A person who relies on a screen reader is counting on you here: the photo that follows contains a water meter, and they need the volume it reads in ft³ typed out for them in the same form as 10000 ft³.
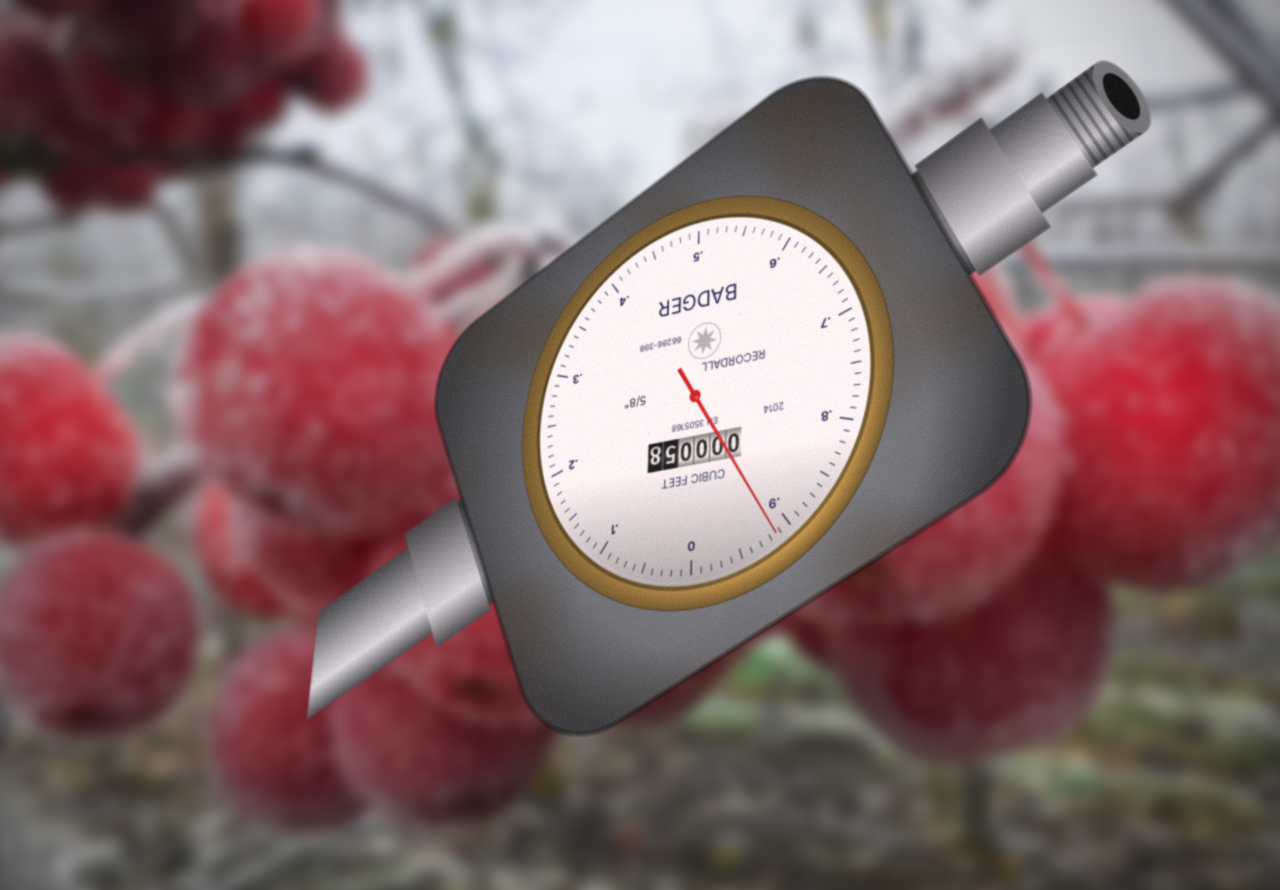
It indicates 57.91 ft³
